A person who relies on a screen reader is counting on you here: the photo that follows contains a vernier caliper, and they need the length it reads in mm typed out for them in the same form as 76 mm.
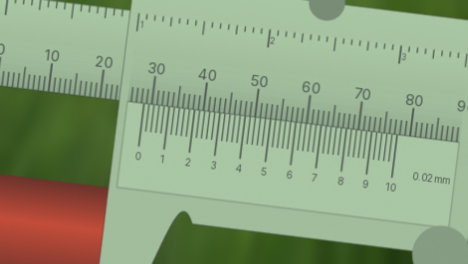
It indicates 28.5 mm
